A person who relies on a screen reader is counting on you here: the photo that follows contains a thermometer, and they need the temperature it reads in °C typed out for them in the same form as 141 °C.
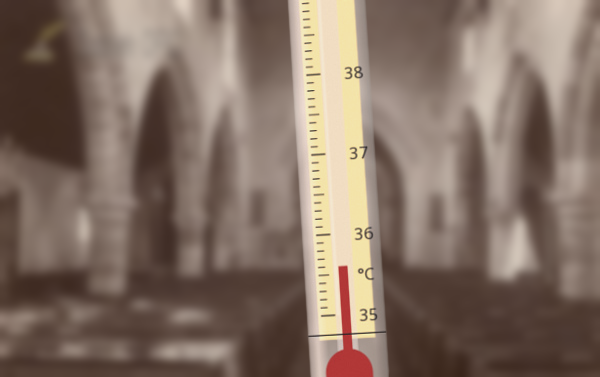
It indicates 35.6 °C
